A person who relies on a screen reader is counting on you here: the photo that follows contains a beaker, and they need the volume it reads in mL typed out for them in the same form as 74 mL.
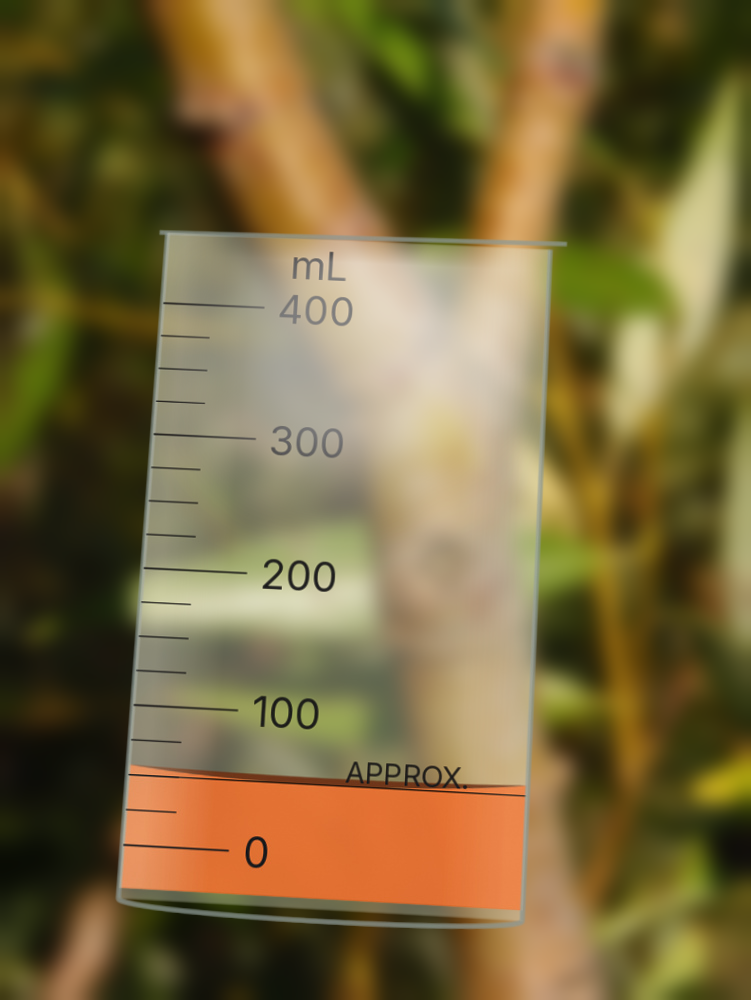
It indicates 50 mL
